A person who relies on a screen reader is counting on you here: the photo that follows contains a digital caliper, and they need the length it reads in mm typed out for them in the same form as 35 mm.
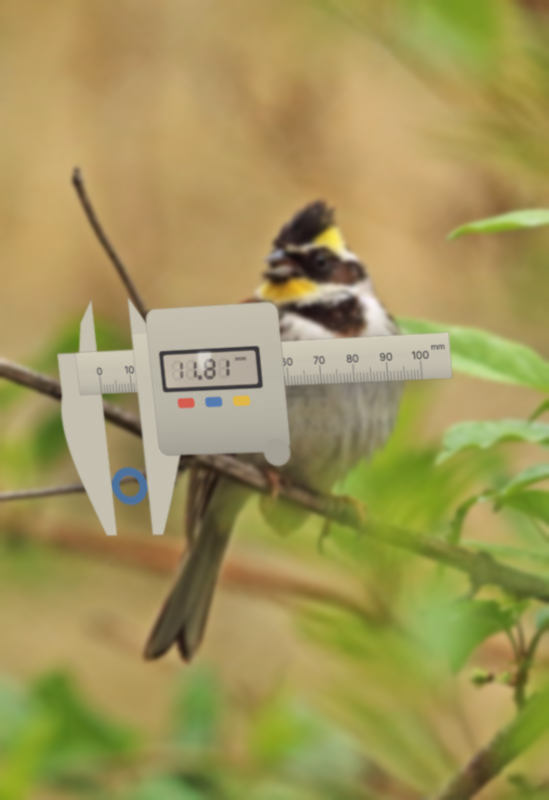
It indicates 11.81 mm
